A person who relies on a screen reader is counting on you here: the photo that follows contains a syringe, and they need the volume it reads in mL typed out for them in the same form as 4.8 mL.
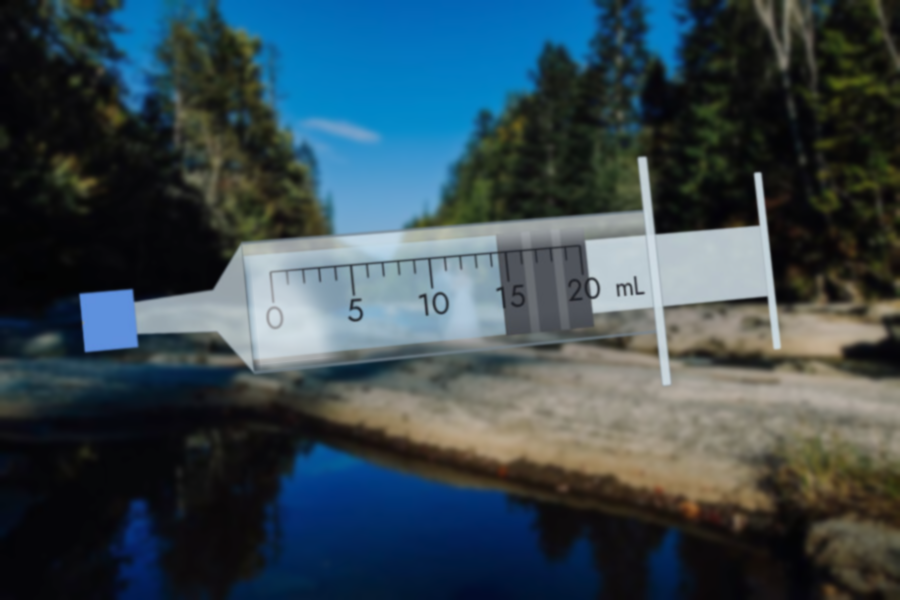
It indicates 14.5 mL
